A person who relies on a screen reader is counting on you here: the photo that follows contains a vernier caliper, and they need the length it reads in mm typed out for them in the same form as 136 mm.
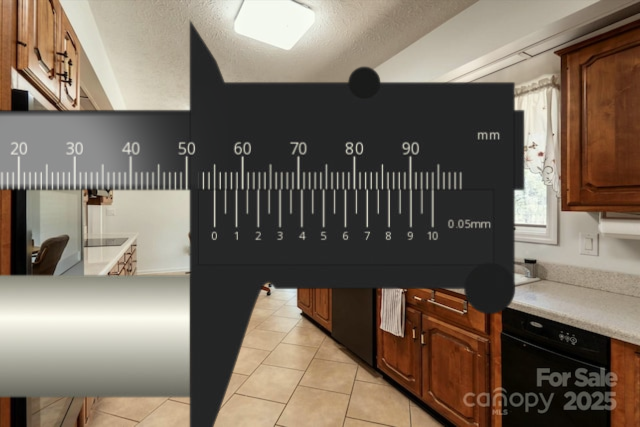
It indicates 55.0 mm
